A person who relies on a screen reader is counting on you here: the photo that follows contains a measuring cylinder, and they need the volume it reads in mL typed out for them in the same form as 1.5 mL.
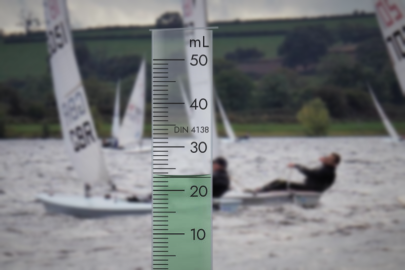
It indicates 23 mL
